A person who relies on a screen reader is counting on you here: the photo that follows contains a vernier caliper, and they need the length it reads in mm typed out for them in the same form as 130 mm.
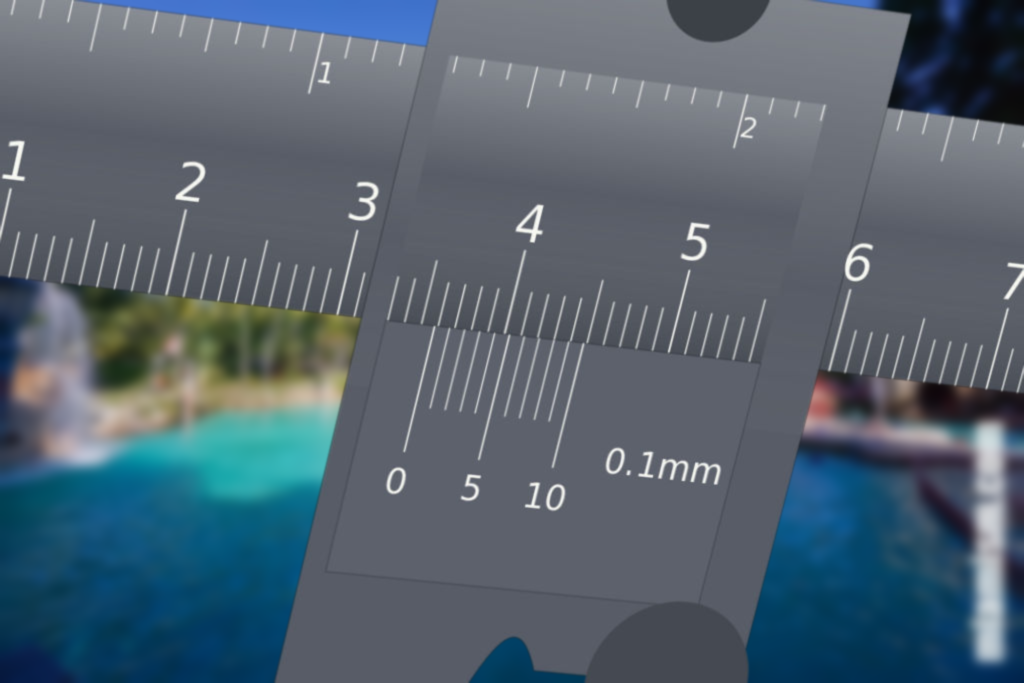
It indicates 35.8 mm
